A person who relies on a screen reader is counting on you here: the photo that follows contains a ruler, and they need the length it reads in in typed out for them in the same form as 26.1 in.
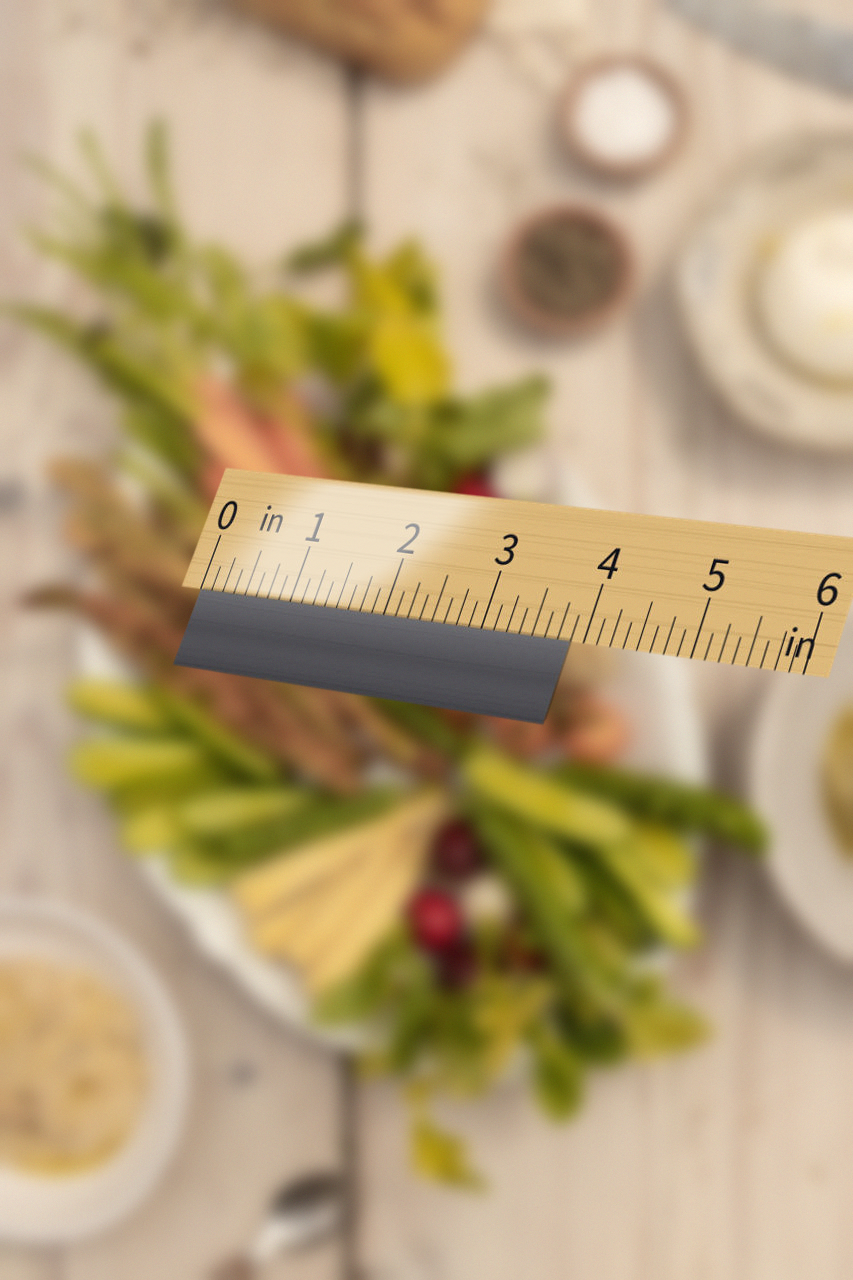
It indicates 3.875 in
